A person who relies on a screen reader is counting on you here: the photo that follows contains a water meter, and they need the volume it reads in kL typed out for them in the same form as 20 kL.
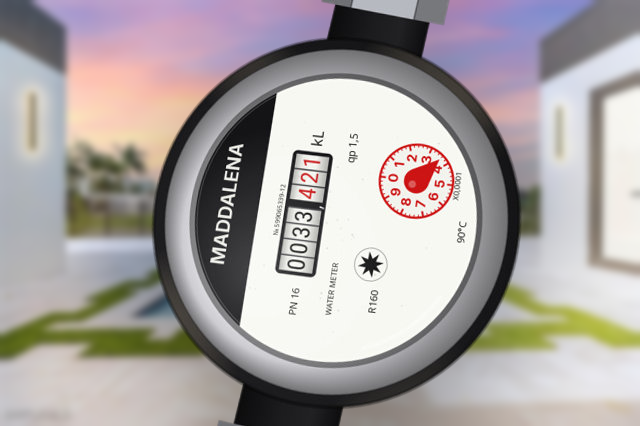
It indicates 33.4213 kL
